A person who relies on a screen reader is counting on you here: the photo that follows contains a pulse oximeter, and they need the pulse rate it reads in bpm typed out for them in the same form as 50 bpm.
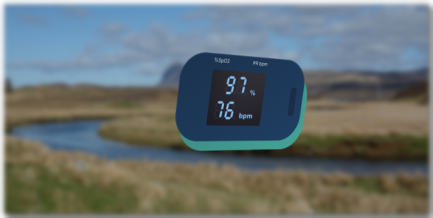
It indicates 76 bpm
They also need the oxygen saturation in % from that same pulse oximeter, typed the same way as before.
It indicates 97 %
